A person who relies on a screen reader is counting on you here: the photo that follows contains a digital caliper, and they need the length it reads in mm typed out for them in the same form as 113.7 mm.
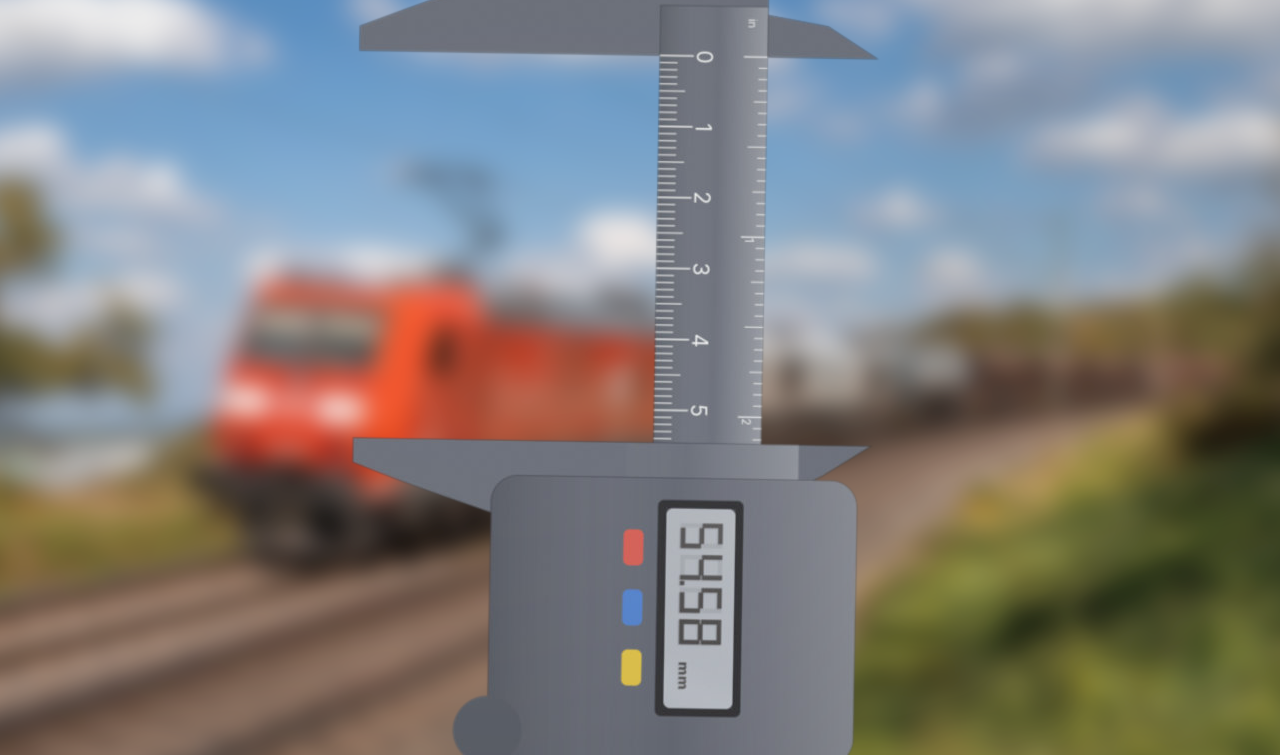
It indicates 54.58 mm
